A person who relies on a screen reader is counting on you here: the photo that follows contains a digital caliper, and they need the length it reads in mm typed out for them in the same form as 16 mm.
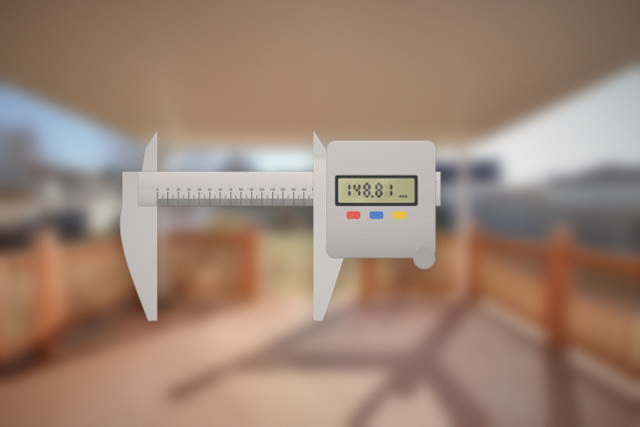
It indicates 148.81 mm
